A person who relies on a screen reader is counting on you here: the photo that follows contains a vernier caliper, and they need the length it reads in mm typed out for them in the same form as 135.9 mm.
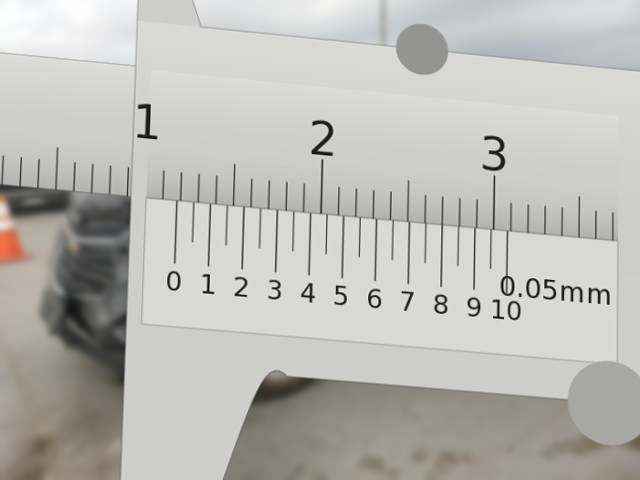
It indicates 11.8 mm
